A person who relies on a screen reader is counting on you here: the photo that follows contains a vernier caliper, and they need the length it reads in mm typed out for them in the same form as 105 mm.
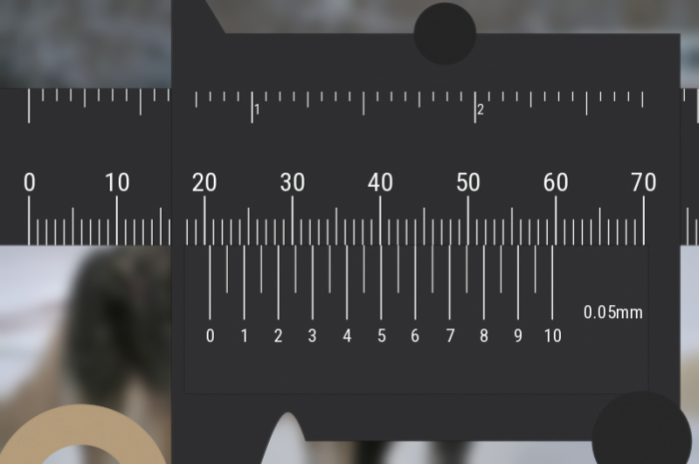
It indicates 20.6 mm
